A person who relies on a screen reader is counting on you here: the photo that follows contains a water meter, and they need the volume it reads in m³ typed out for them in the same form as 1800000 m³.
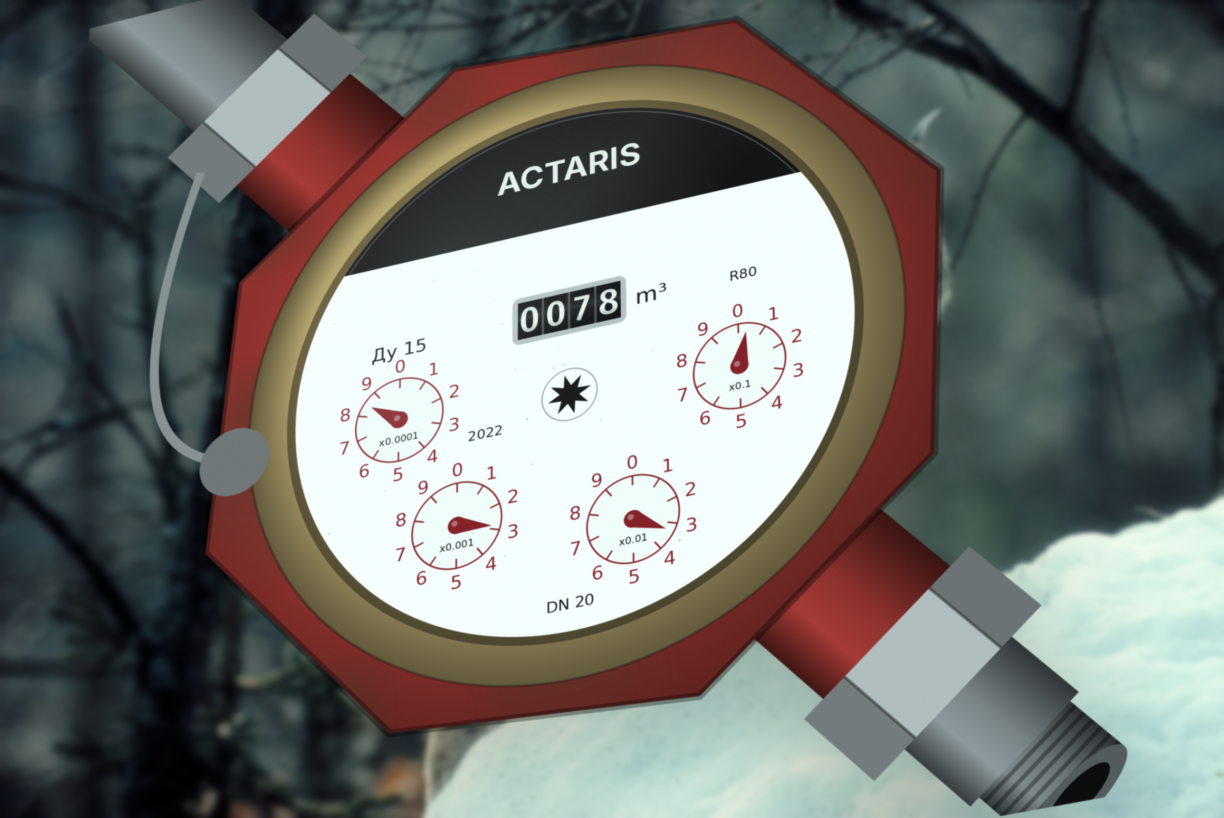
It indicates 78.0328 m³
